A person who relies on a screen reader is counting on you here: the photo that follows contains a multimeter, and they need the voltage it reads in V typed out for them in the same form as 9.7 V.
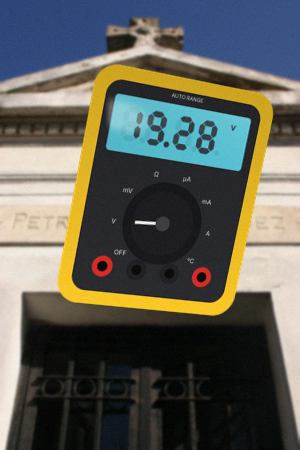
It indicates 19.28 V
